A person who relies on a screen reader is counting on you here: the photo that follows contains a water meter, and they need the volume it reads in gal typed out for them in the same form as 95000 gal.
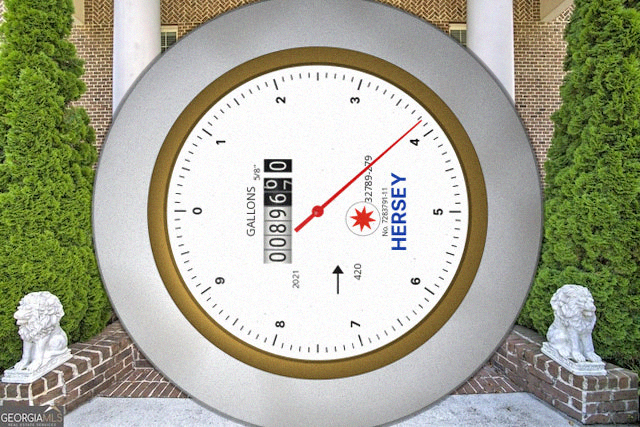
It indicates 89663.8 gal
